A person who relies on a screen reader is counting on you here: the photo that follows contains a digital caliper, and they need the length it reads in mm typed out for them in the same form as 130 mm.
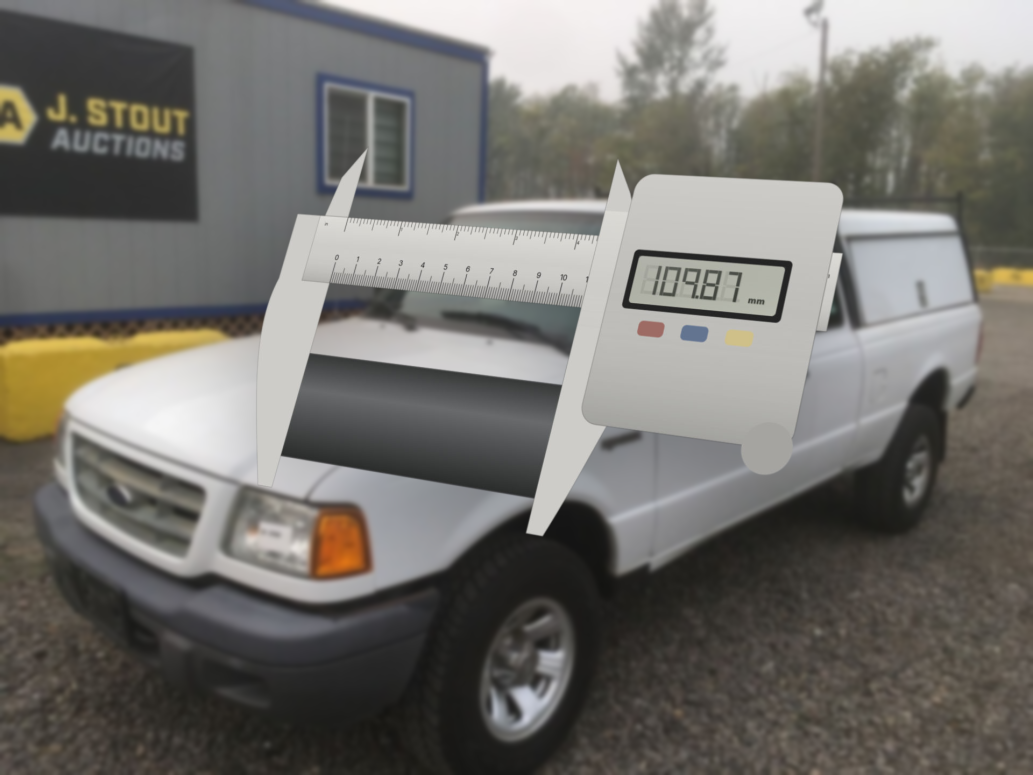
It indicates 109.87 mm
